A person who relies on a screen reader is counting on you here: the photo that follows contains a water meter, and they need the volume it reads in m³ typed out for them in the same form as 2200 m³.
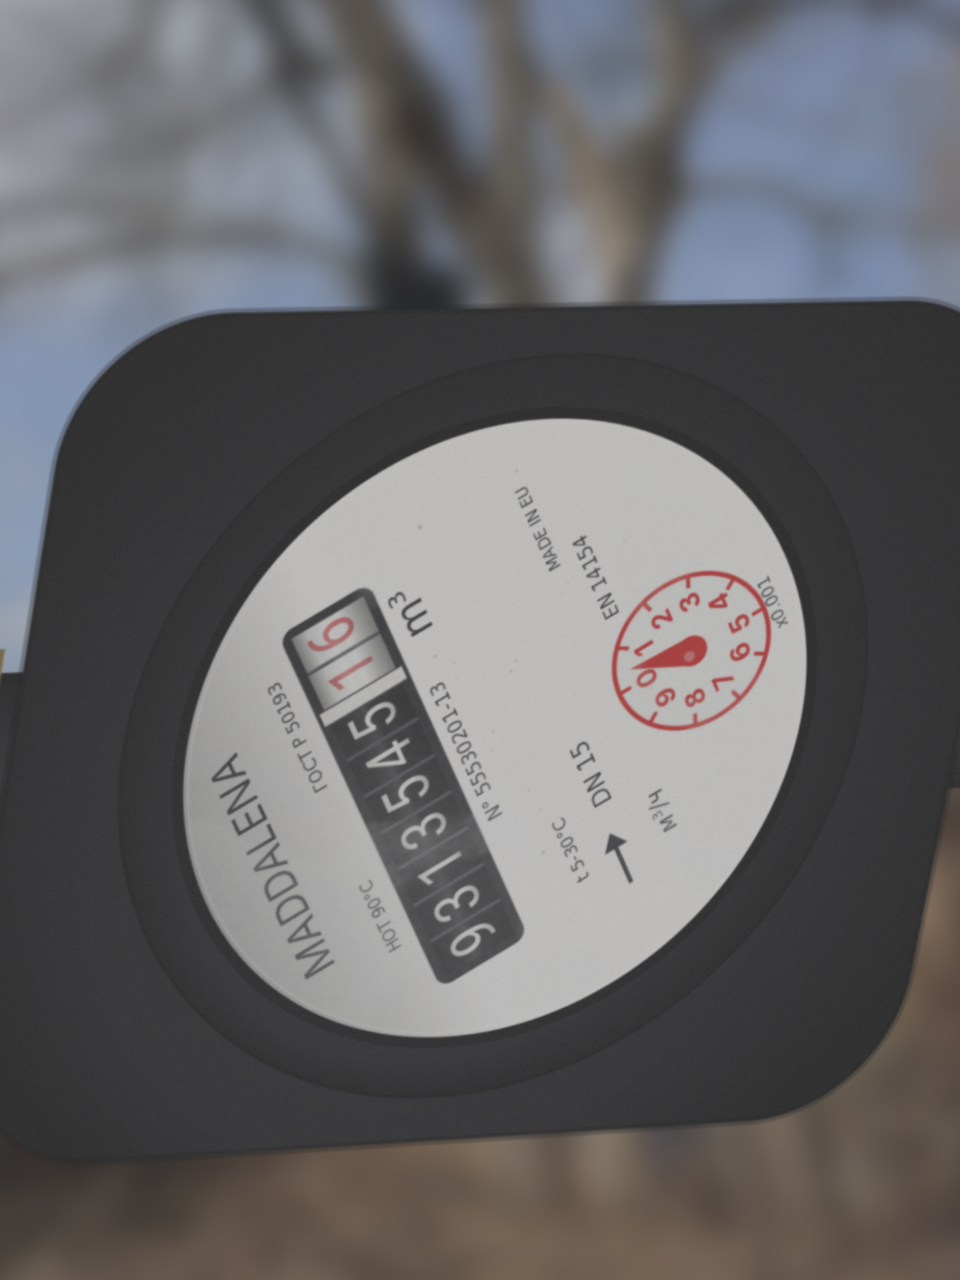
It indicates 9313545.160 m³
